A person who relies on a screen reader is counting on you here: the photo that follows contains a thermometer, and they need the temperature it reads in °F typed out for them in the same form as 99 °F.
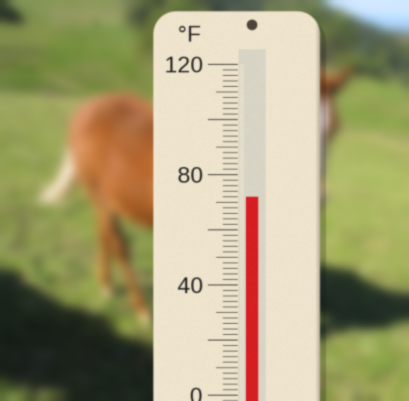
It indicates 72 °F
